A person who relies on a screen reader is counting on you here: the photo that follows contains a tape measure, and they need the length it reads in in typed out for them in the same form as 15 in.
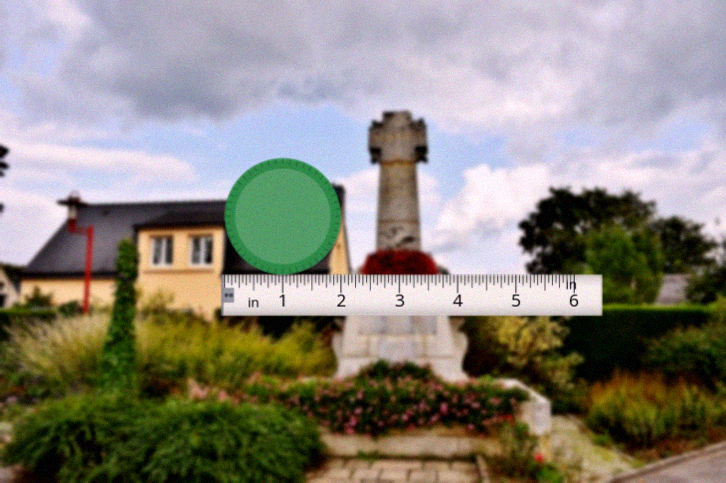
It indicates 2 in
